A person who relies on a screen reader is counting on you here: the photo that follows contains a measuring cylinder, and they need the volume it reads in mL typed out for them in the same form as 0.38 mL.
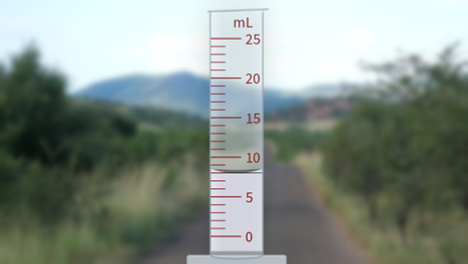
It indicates 8 mL
